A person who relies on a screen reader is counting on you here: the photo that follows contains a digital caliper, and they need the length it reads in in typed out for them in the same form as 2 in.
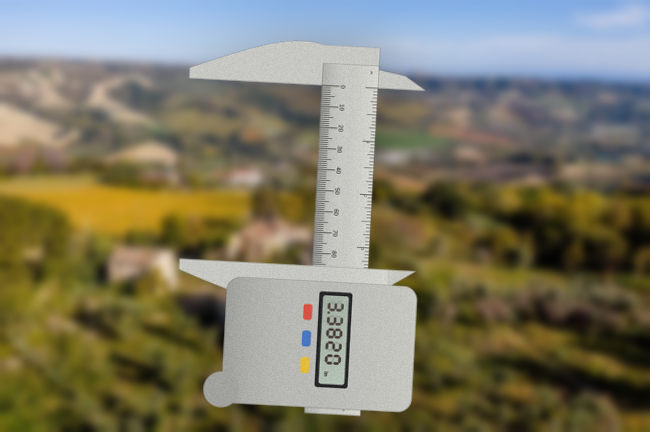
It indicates 3.3820 in
